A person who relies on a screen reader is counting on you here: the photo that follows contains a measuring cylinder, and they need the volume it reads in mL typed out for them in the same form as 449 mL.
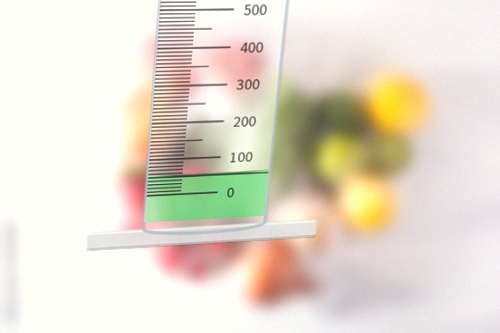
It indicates 50 mL
